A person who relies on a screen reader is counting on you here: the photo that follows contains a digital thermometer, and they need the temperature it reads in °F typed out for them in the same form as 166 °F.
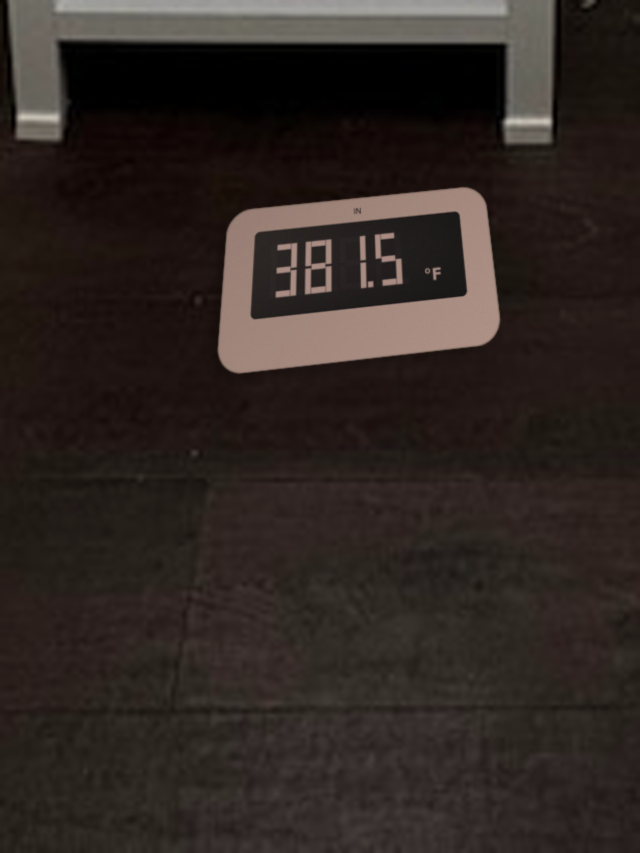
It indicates 381.5 °F
